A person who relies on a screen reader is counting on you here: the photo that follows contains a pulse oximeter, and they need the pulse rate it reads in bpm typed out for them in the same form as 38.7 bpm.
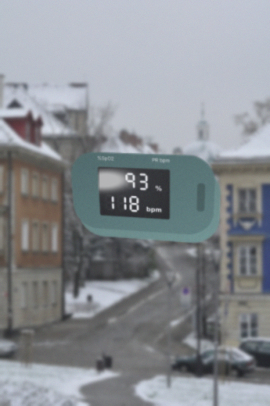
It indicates 118 bpm
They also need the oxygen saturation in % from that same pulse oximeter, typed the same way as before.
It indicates 93 %
